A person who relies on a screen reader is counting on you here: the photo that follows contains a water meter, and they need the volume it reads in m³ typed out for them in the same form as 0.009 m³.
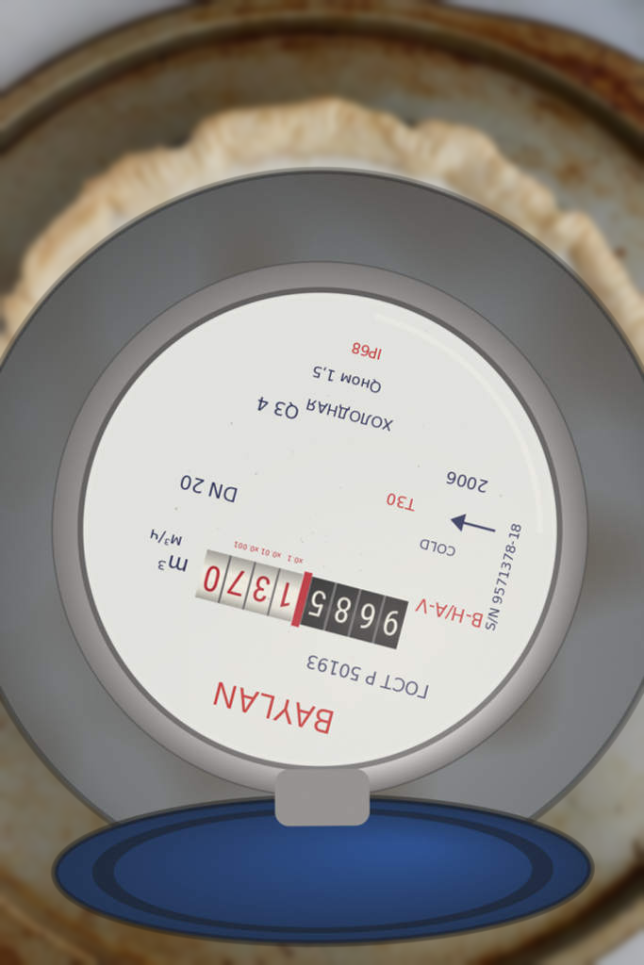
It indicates 9685.1370 m³
